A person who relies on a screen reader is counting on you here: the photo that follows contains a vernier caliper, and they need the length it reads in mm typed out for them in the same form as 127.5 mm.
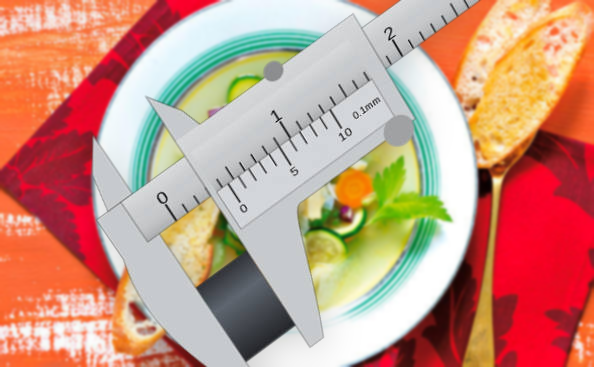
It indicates 4.5 mm
